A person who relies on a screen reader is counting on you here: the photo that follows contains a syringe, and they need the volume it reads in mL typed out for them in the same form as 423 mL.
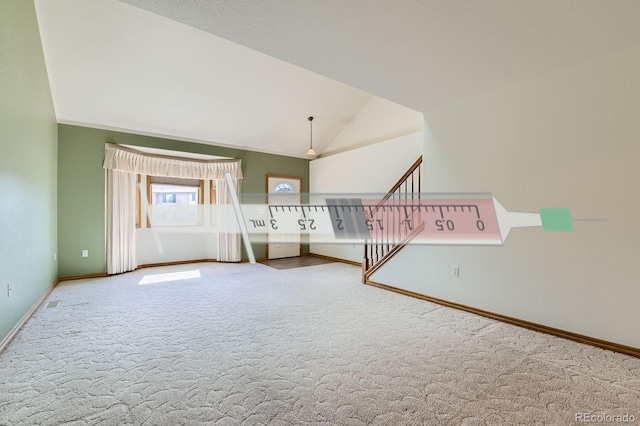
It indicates 1.6 mL
